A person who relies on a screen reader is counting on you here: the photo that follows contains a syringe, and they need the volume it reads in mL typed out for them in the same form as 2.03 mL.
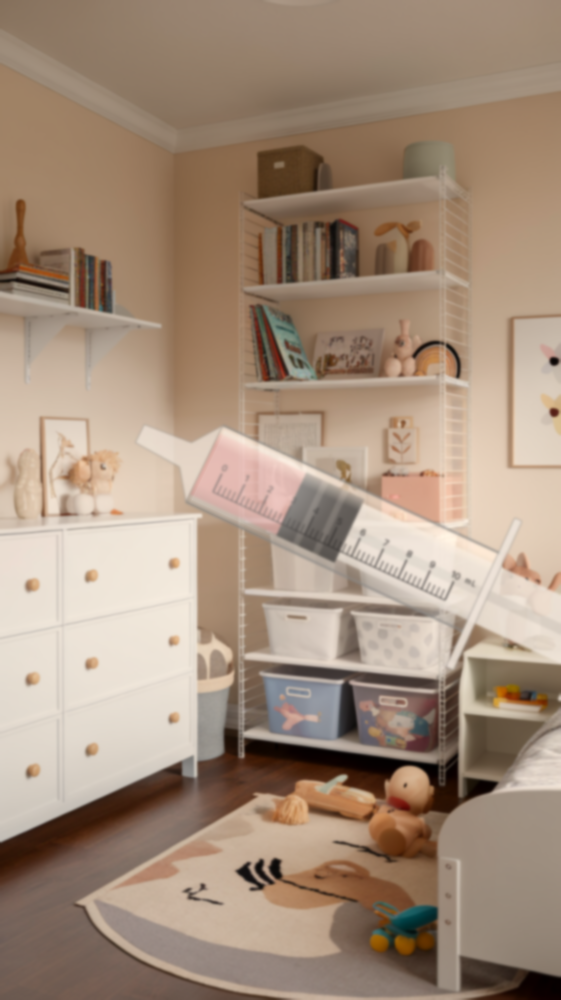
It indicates 3 mL
